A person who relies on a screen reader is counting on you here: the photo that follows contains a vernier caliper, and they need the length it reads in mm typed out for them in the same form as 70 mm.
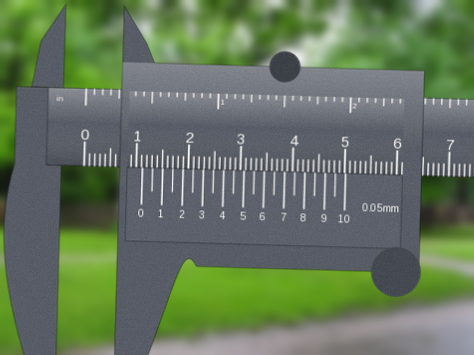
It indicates 11.2 mm
